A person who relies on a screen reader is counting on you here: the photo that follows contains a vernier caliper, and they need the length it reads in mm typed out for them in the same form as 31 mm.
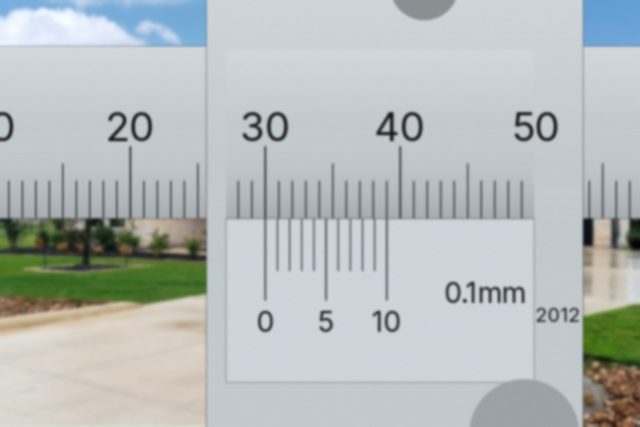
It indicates 30.0 mm
